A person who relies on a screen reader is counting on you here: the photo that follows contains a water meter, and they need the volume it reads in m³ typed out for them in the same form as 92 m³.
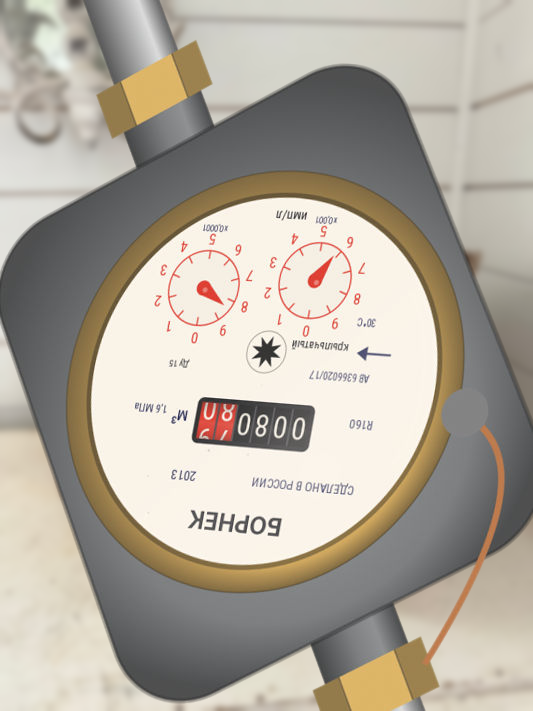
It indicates 80.7958 m³
